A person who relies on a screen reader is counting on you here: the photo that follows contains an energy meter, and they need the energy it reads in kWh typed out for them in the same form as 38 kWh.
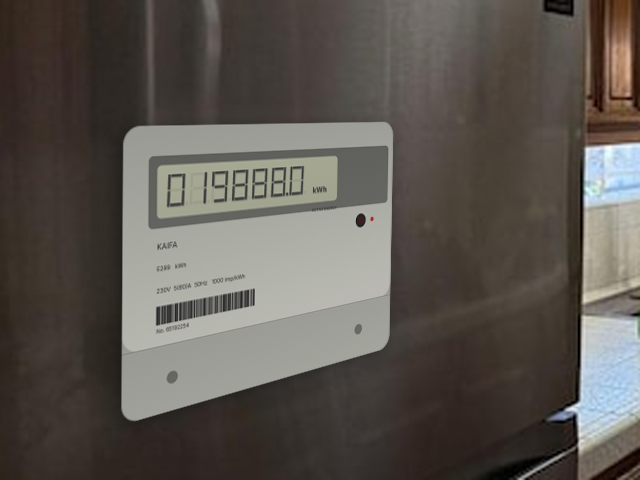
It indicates 19888.0 kWh
